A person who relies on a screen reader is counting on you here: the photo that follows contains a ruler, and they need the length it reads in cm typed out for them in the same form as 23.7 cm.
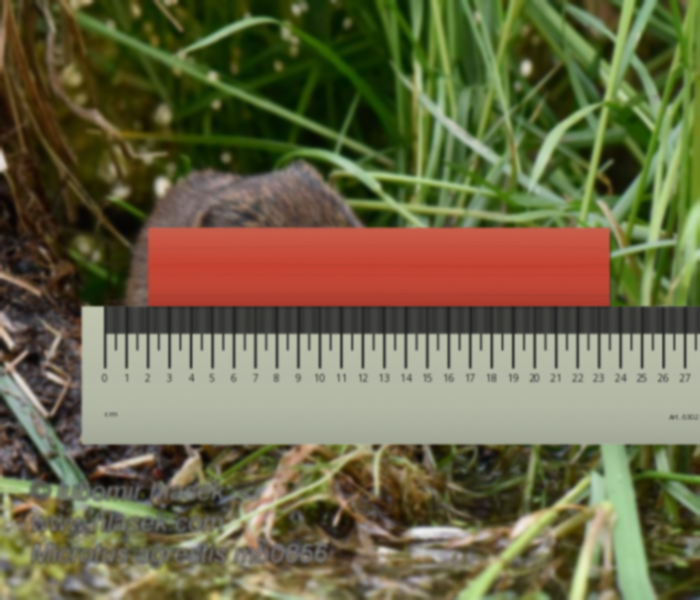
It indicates 21.5 cm
